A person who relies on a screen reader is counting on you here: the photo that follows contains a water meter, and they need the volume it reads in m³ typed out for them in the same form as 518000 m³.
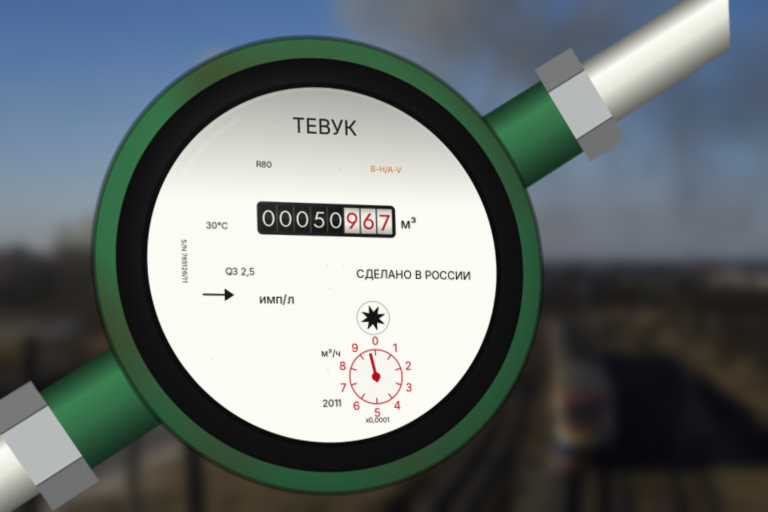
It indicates 50.9669 m³
